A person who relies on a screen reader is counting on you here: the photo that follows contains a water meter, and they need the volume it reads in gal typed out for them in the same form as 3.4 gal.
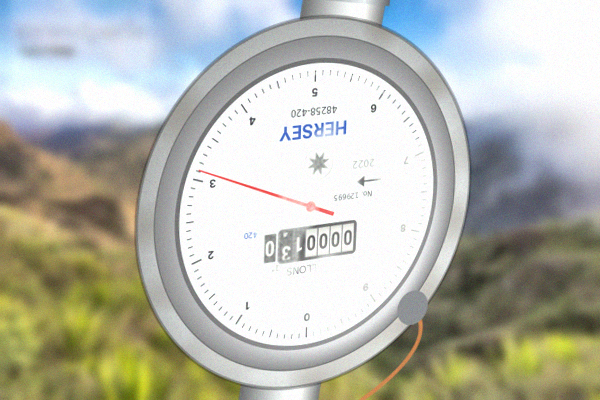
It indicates 133.1 gal
